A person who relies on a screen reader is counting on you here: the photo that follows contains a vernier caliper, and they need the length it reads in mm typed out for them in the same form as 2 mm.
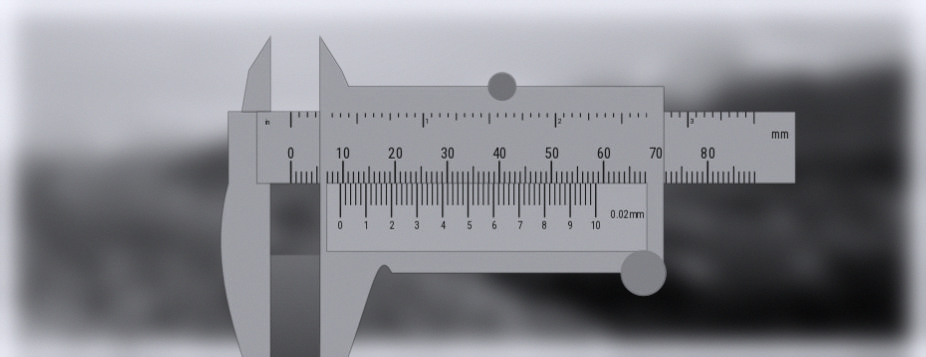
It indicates 9.5 mm
